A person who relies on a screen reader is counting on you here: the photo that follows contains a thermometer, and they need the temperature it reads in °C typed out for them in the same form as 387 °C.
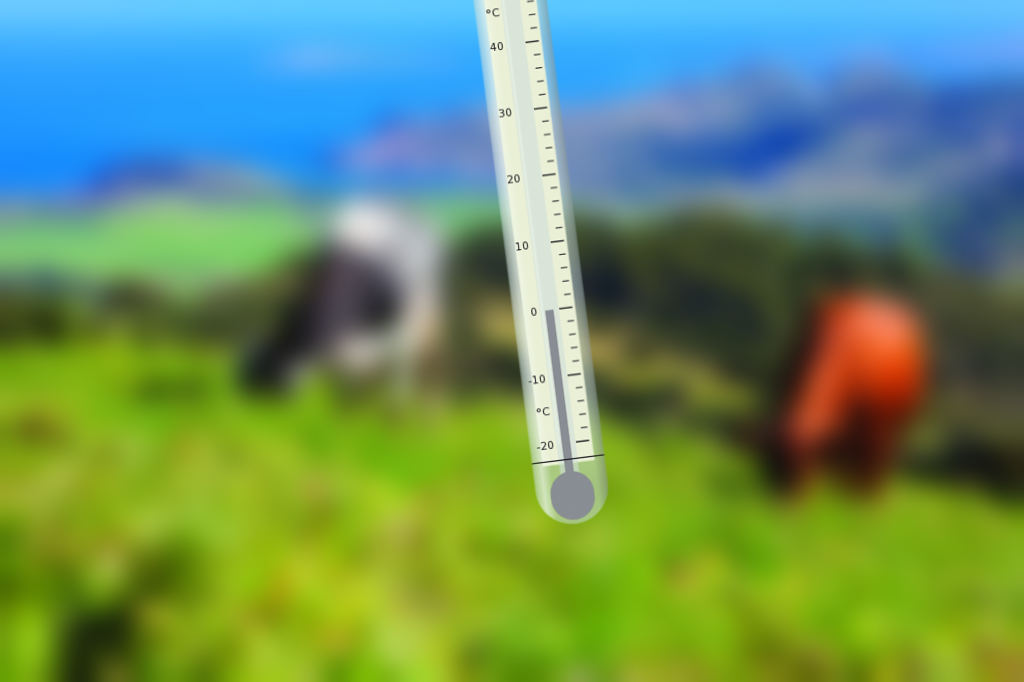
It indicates 0 °C
